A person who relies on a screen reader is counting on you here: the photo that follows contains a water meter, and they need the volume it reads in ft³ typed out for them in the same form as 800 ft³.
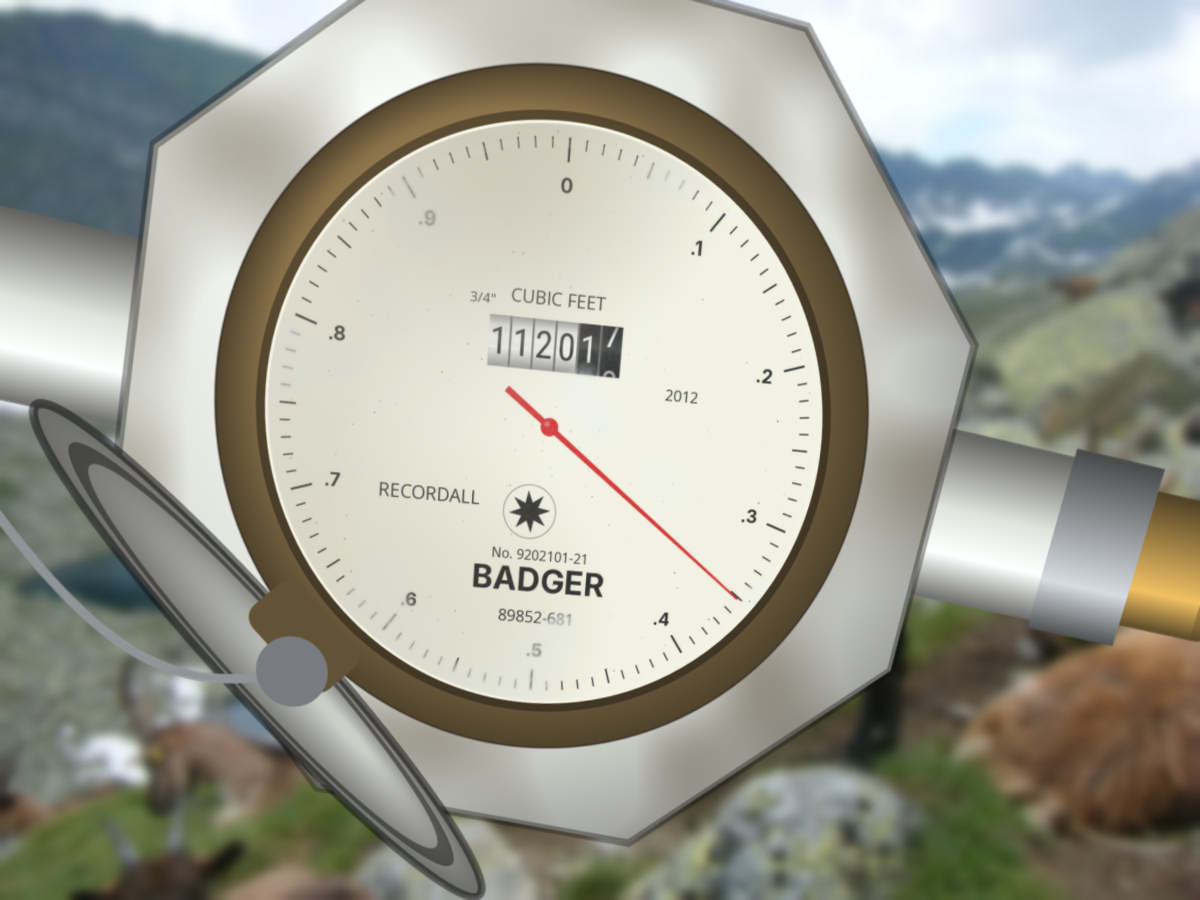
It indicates 112017.35 ft³
